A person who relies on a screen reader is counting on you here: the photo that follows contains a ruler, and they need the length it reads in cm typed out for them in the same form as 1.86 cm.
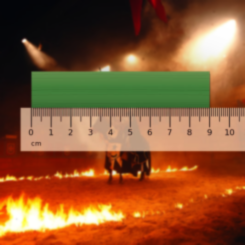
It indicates 9 cm
